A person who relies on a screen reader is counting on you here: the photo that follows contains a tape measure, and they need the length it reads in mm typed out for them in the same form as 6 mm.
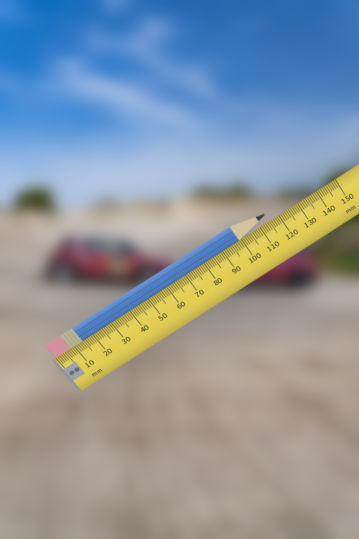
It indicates 115 mm
